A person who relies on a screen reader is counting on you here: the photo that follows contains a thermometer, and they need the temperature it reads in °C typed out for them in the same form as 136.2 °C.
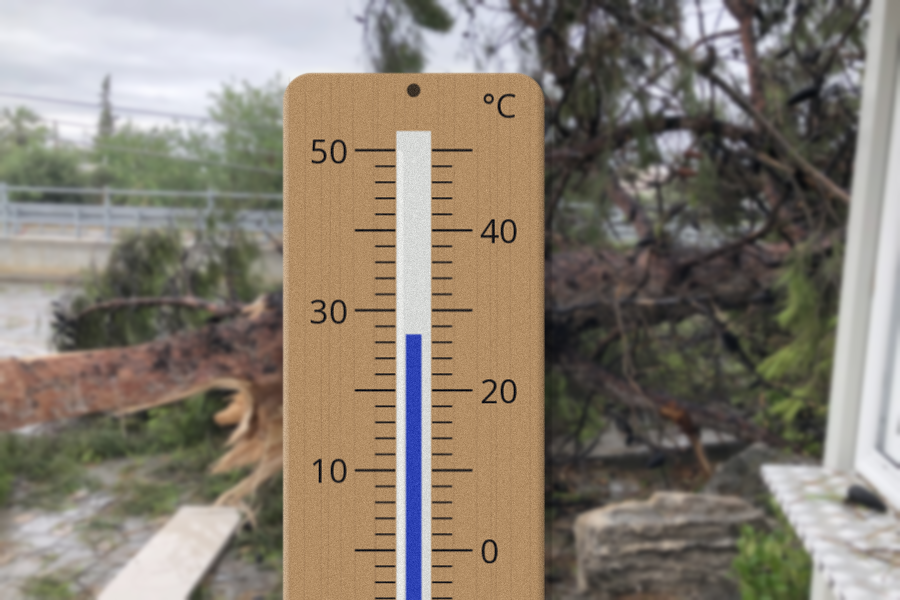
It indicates 27 °C
